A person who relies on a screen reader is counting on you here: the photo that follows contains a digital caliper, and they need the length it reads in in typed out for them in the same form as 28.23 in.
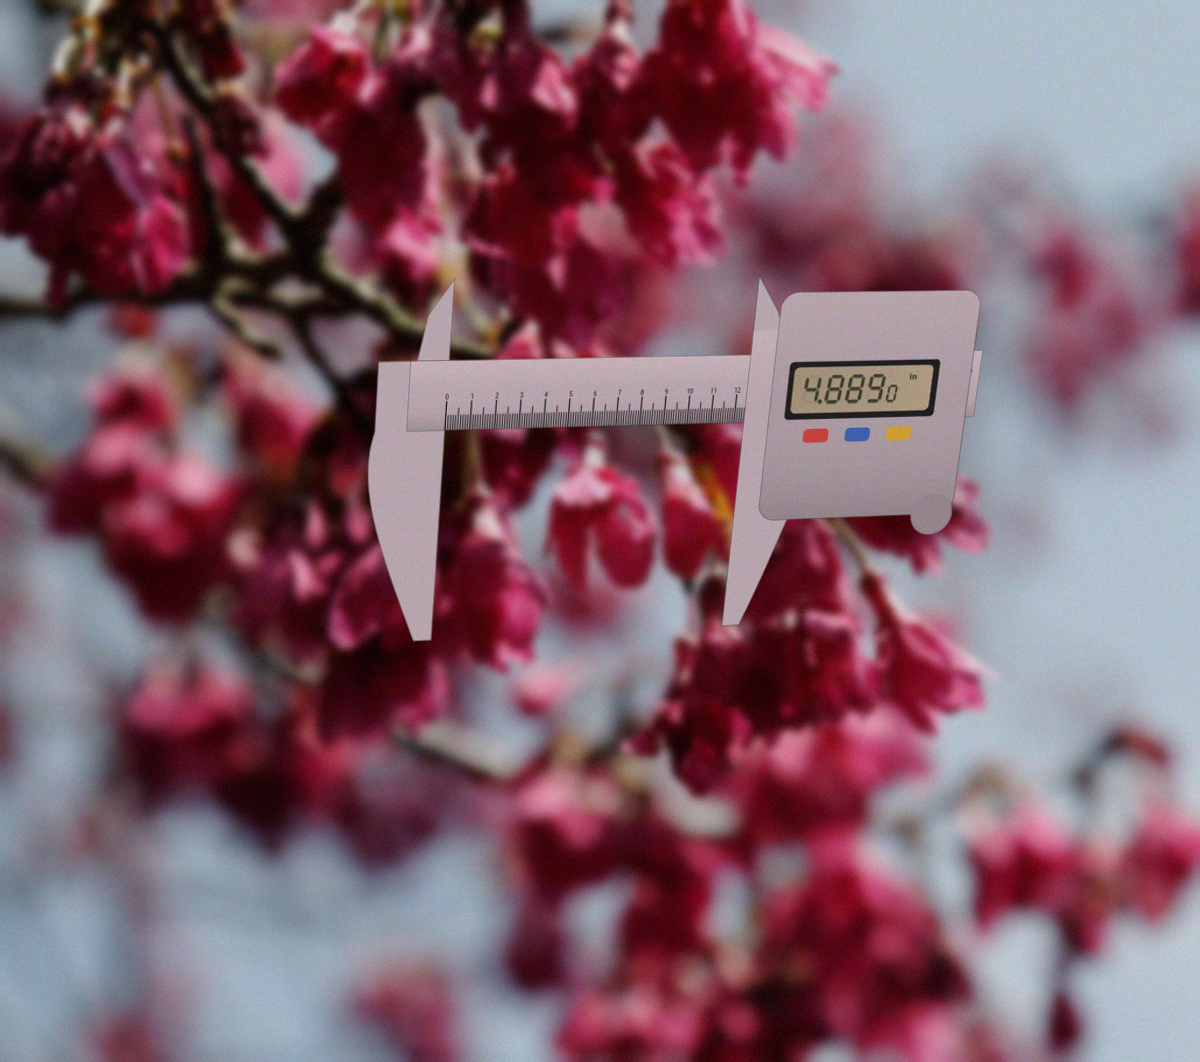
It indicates 4.8890 in
